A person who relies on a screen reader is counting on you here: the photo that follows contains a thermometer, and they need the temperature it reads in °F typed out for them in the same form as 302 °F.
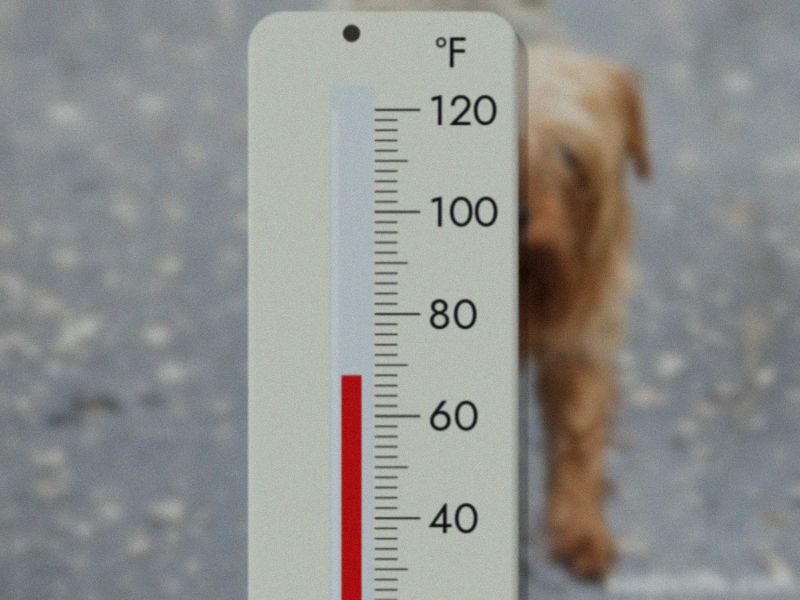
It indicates 68 °F
